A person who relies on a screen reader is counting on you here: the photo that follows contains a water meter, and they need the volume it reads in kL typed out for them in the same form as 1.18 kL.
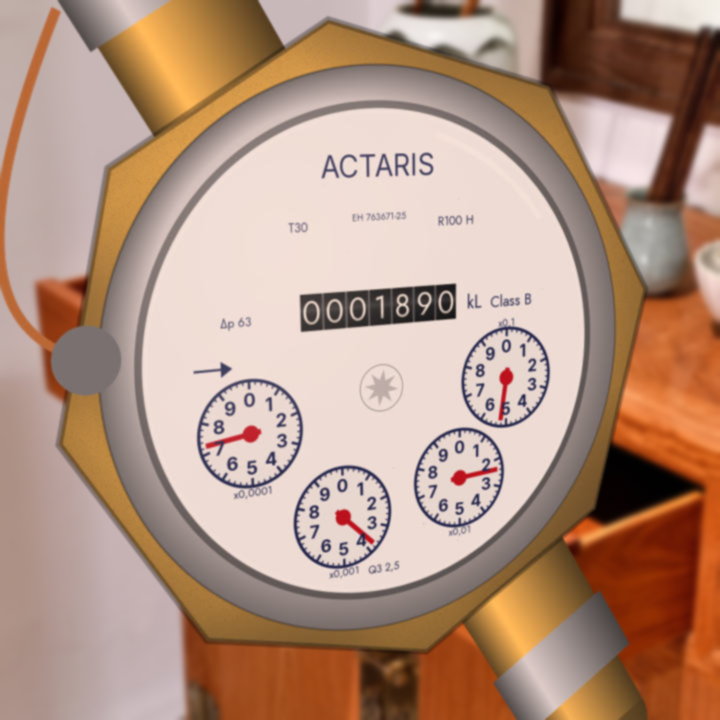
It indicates 1890.5237 kL
